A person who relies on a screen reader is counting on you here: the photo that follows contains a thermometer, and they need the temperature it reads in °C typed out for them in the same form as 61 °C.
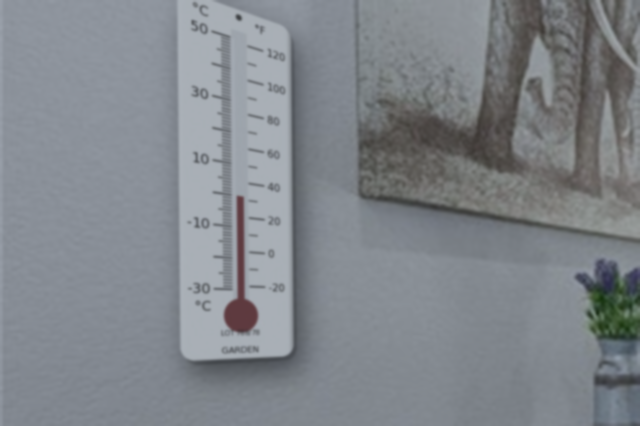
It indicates 0 °C
